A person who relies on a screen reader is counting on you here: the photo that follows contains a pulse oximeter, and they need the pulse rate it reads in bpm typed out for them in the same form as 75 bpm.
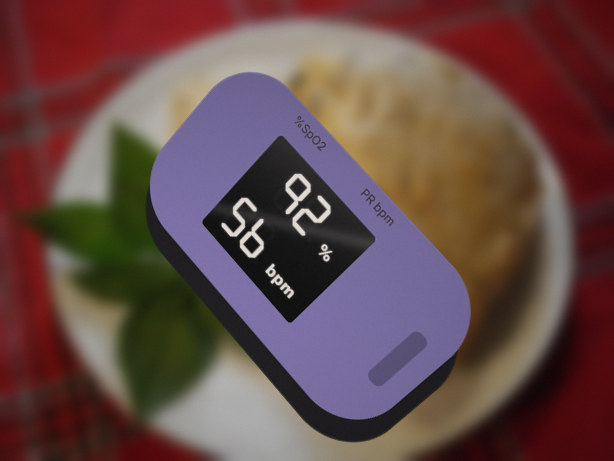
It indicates 56 bpm
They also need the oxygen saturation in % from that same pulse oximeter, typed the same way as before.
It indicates 92 %
